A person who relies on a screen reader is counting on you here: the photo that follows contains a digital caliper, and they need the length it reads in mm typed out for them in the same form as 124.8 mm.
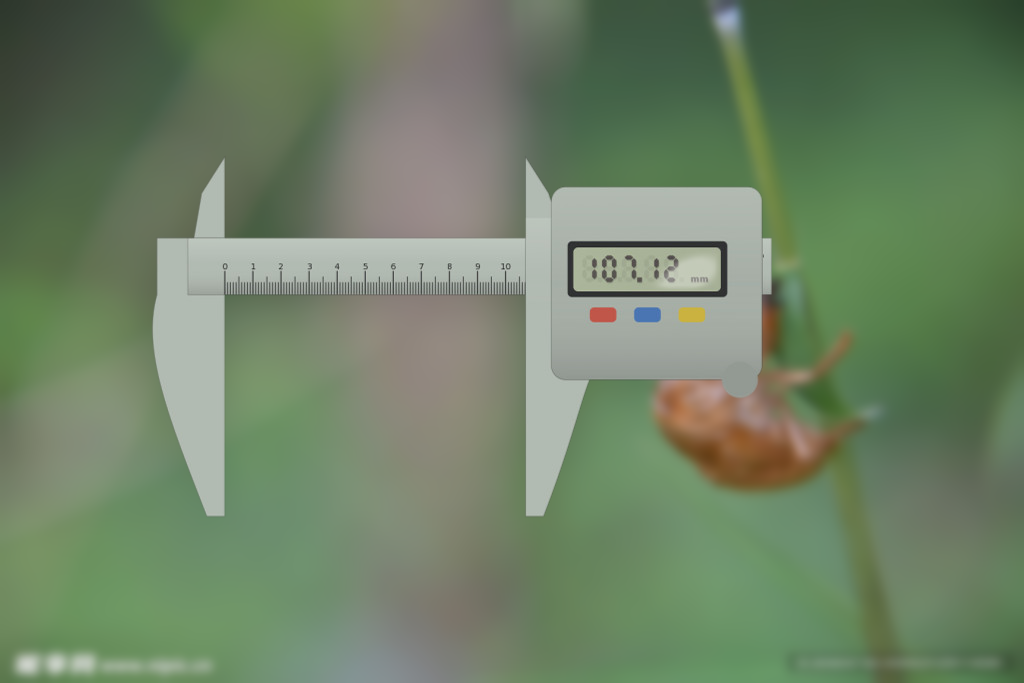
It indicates 107.12 mm
